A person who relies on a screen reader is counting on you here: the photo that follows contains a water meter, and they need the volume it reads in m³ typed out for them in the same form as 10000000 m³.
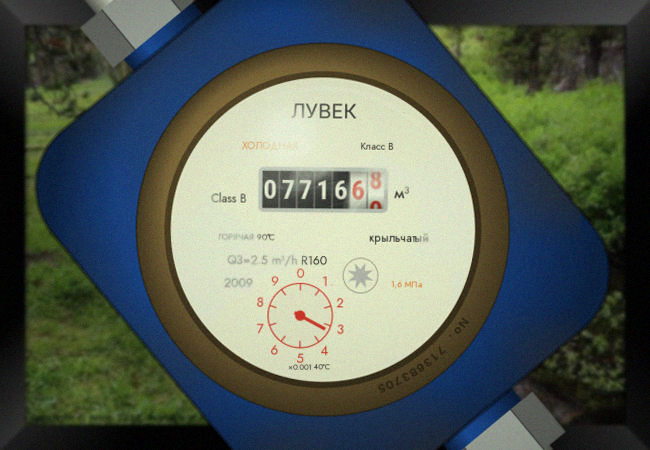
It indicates 7716.683 m³
